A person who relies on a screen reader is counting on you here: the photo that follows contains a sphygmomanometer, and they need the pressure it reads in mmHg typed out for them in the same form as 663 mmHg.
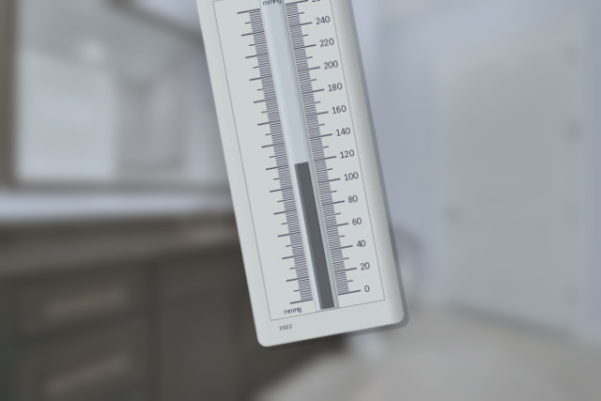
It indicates 120 mmHg
